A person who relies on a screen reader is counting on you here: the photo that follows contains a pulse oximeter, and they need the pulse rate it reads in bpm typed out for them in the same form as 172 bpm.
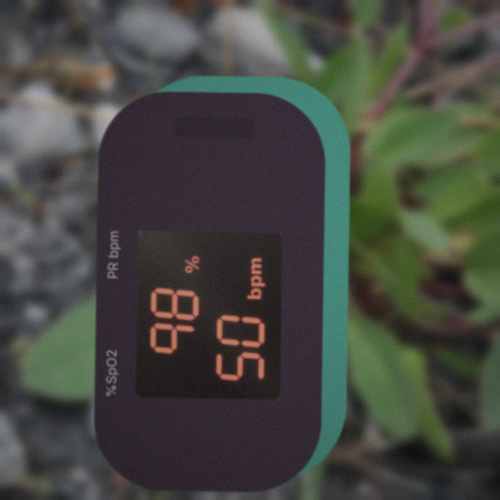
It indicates 50 bpm
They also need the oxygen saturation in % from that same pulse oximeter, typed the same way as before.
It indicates 98 %
